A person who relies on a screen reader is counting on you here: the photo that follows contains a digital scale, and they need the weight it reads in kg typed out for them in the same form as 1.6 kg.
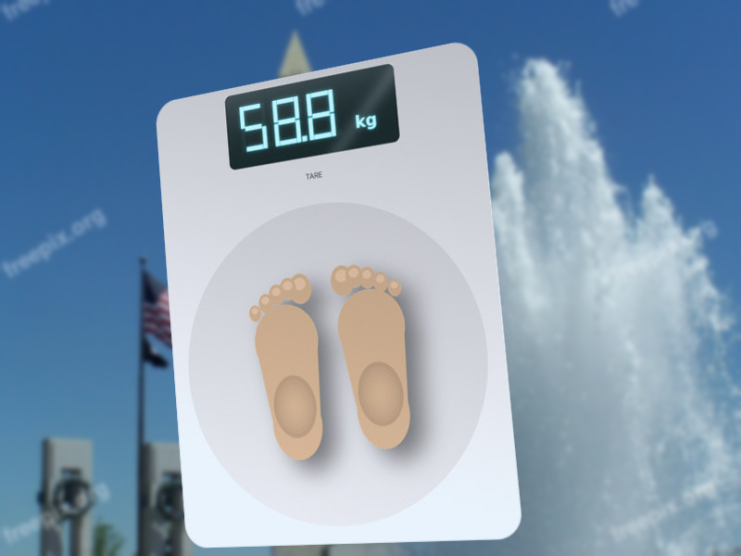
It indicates 58.8 kg
